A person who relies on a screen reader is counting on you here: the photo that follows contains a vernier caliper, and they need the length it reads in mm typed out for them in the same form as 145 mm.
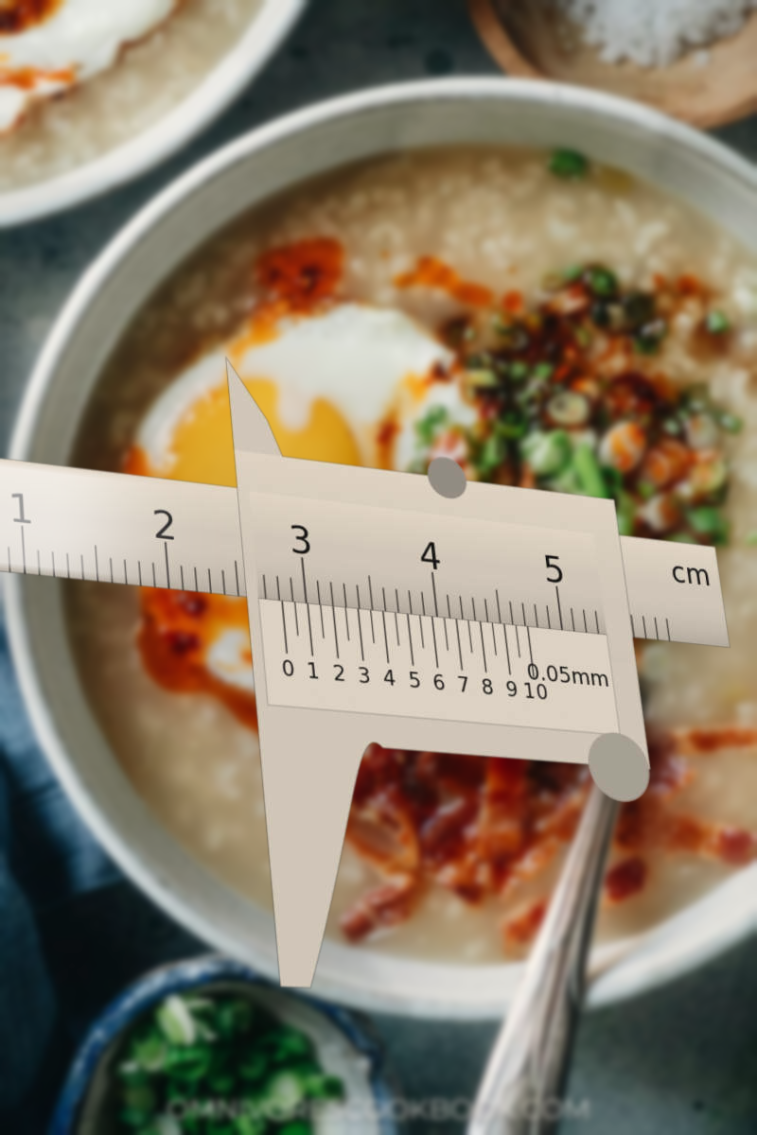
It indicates 28.2 mm
